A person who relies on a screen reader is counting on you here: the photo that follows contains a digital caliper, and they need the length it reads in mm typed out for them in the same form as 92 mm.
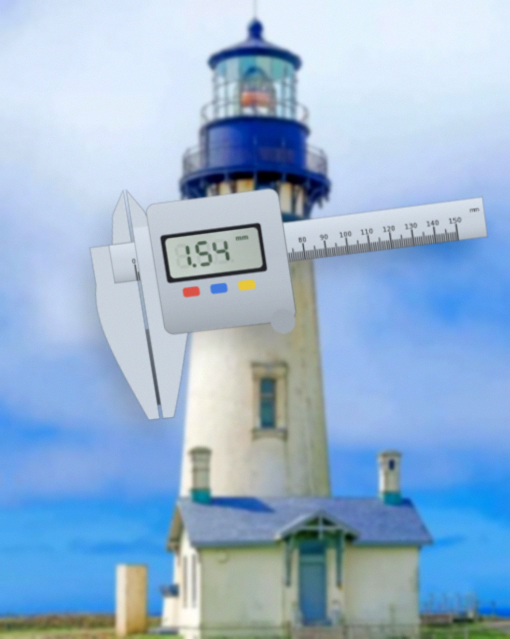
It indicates 1.54 mm
